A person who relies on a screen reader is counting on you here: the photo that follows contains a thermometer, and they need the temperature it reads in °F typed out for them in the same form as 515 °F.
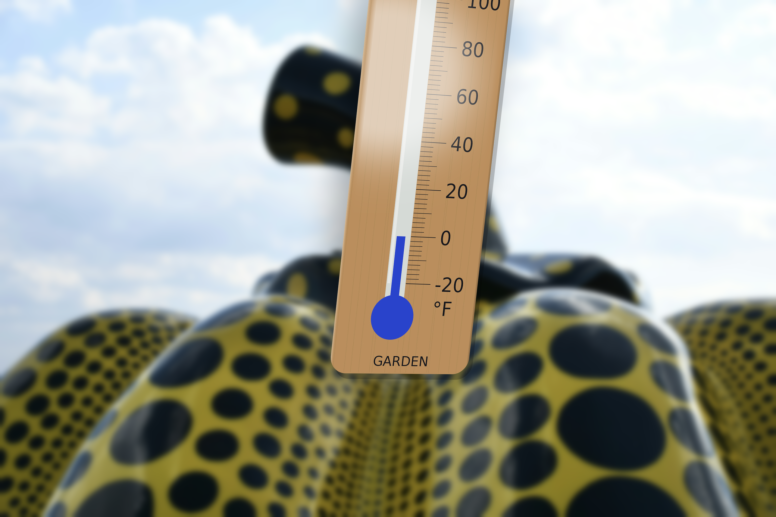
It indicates 0 °F
